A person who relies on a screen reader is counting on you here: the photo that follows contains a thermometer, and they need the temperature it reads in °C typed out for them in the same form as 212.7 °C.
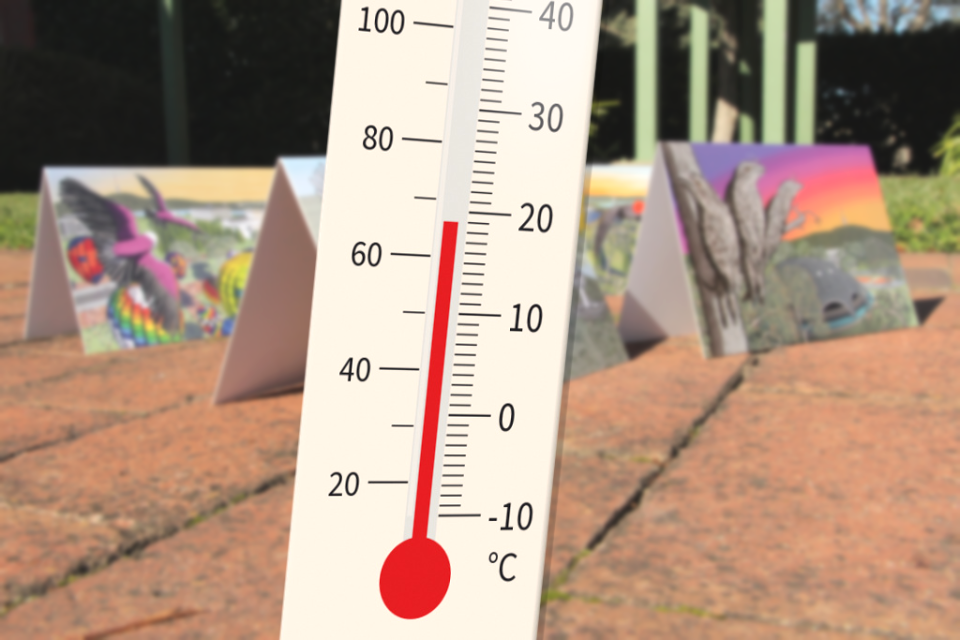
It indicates 19 °C
